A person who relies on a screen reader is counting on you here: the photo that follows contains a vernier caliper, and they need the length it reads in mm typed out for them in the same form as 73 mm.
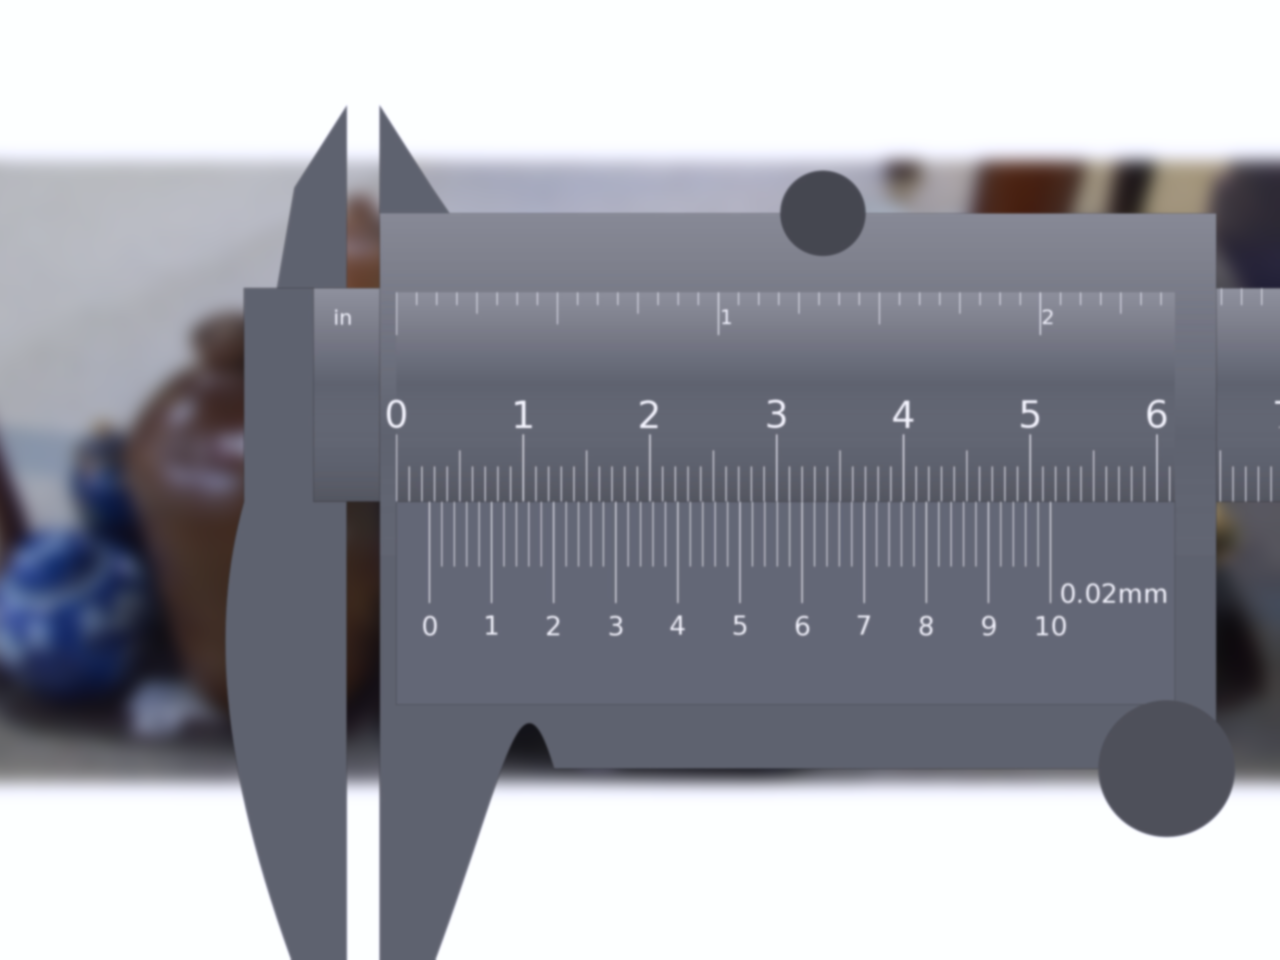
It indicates 2.6 mm
